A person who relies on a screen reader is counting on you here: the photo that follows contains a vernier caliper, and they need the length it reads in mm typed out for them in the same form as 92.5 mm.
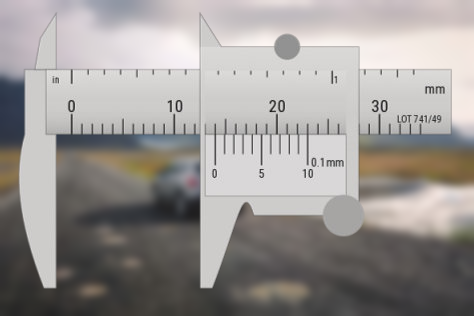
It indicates 14.0 mm
